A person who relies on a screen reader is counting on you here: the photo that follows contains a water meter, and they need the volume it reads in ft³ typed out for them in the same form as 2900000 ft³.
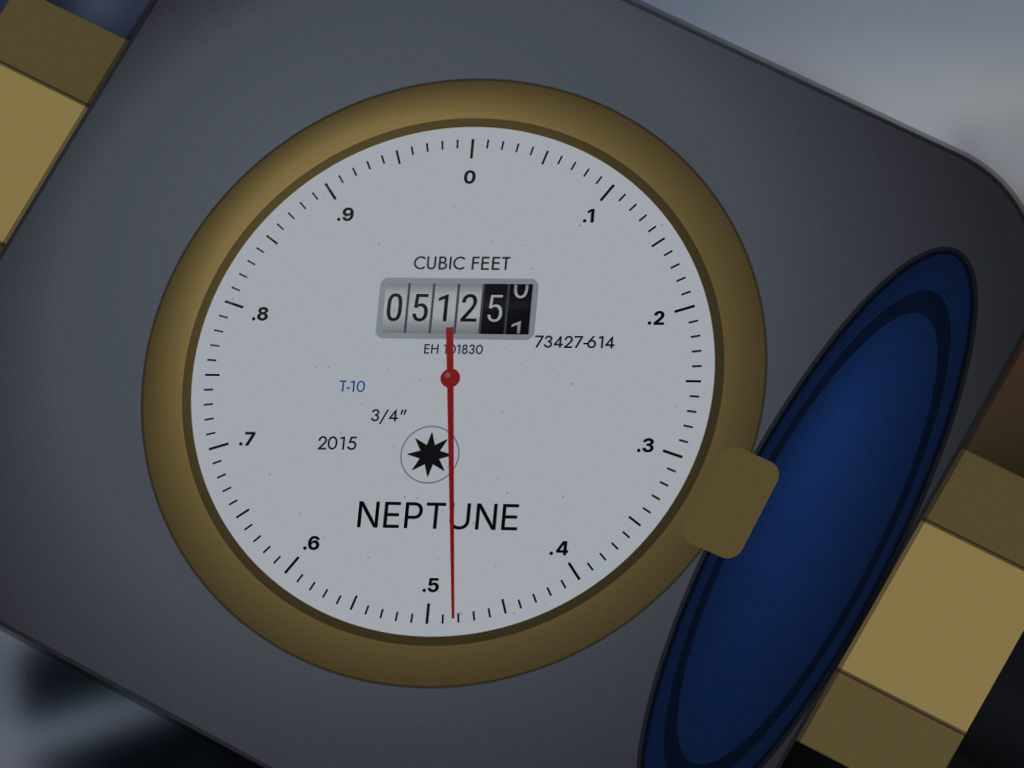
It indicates 51250.48 ft³
